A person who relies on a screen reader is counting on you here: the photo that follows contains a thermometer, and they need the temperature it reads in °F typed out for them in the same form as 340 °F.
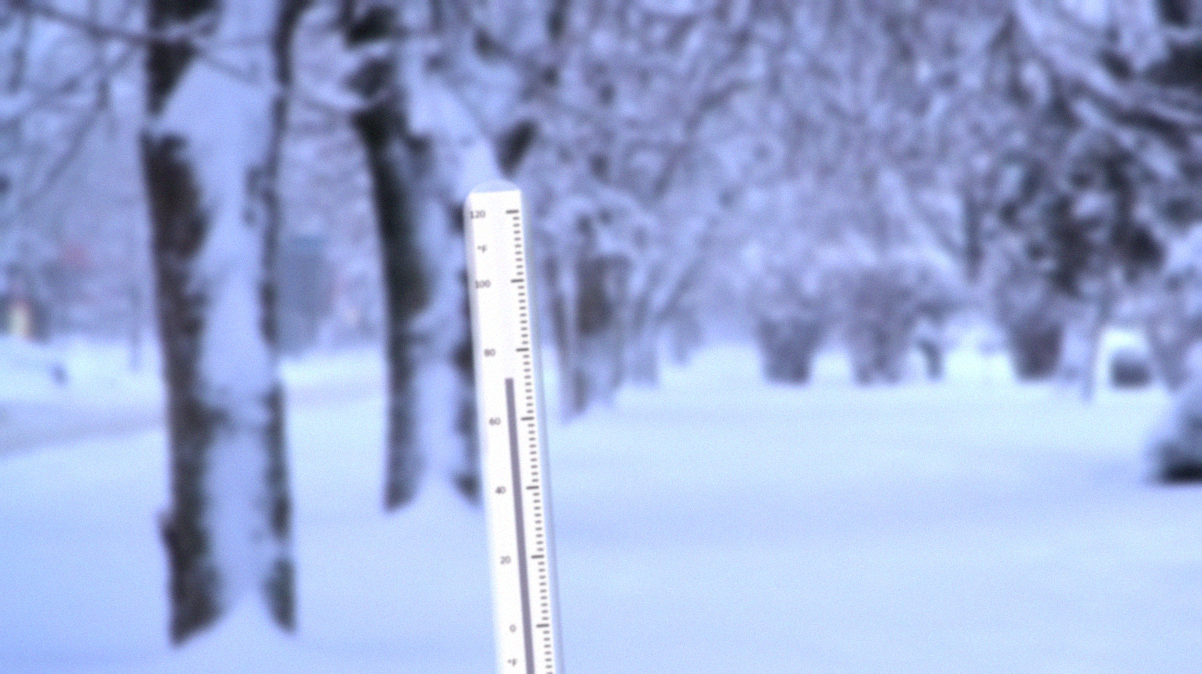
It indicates 72 °F
